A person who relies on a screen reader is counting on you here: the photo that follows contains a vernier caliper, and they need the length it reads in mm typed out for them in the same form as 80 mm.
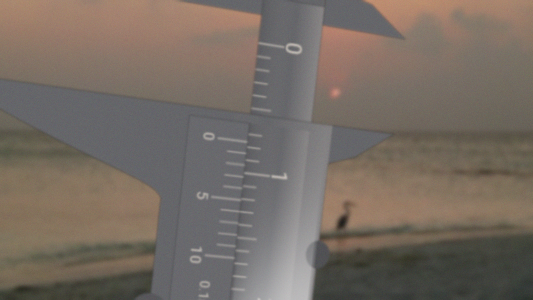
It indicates 7.6 mm
